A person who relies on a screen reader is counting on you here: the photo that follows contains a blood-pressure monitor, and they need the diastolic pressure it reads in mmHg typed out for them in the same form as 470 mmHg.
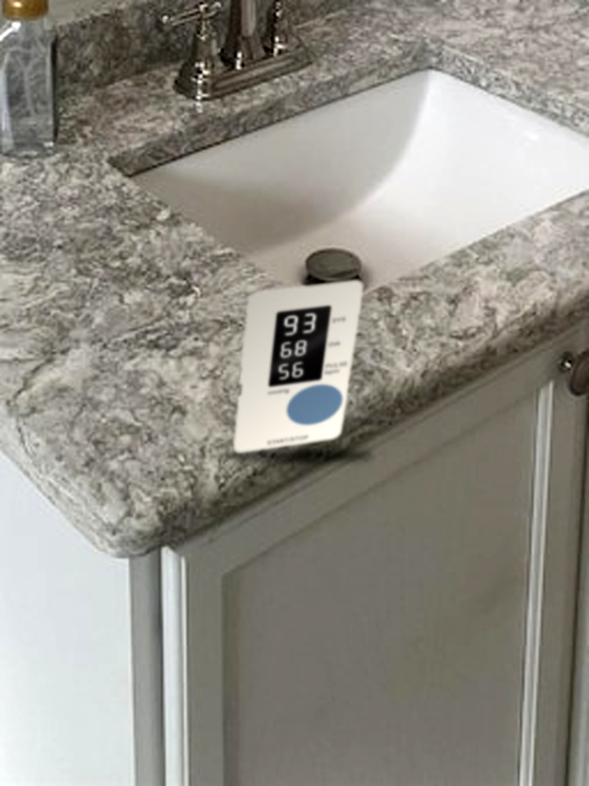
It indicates 68 mmHg
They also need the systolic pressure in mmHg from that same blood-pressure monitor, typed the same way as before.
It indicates 93 mmHg
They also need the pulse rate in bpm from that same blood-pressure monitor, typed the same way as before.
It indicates 56 bpm
